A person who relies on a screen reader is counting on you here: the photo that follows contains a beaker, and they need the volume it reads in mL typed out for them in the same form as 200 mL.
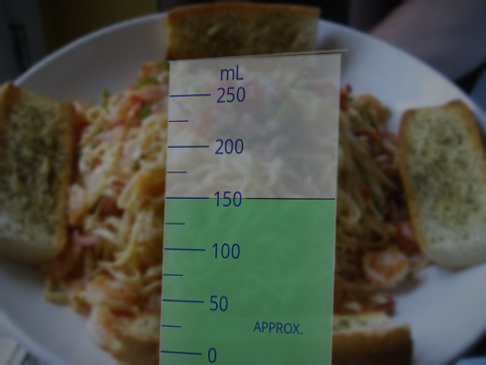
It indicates 150 mL
